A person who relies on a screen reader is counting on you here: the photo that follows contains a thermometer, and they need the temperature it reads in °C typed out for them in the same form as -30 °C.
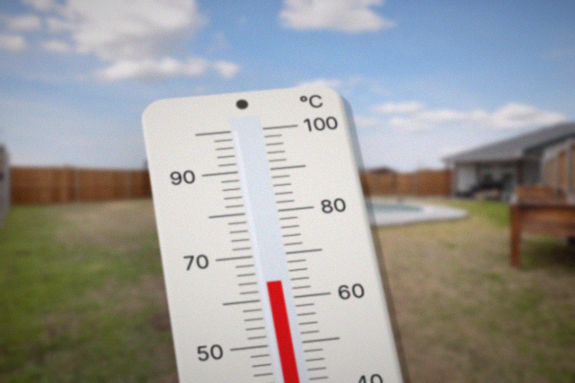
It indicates 64 °C
